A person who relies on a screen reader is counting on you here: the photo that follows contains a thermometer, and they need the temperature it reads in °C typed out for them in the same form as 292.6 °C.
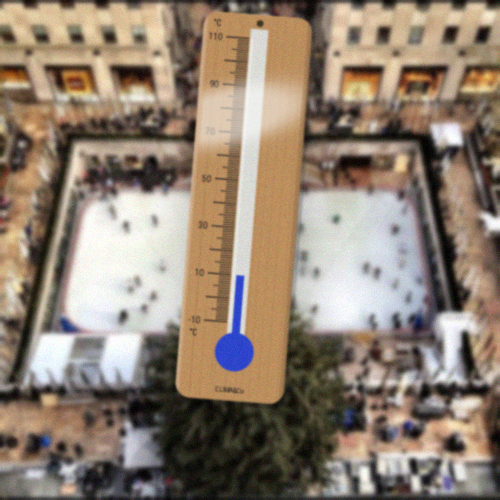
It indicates 10 °C
